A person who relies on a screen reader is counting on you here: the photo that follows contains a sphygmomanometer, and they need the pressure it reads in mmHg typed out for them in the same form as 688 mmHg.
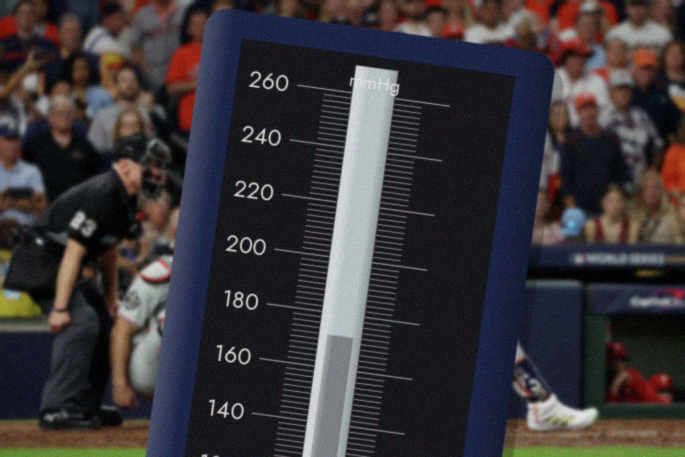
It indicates 172 mmHg
